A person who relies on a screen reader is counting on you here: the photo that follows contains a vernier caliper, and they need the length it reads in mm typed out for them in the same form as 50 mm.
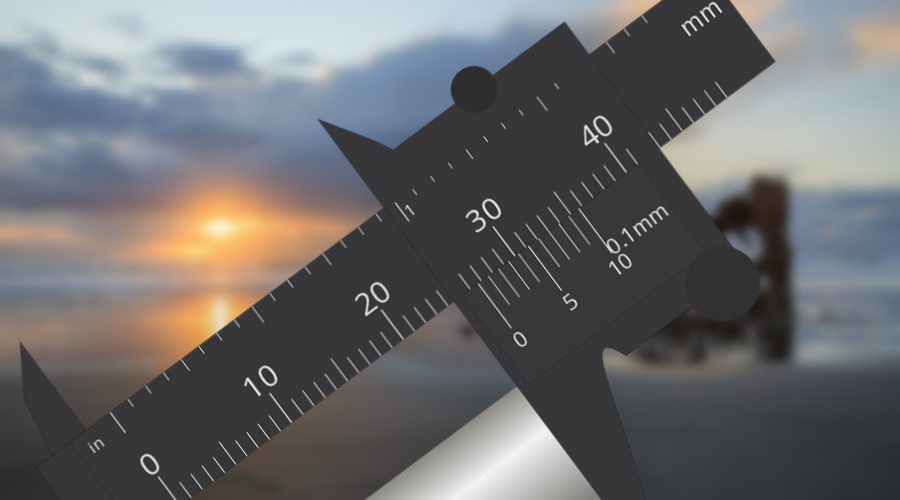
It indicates 26.7 mm
